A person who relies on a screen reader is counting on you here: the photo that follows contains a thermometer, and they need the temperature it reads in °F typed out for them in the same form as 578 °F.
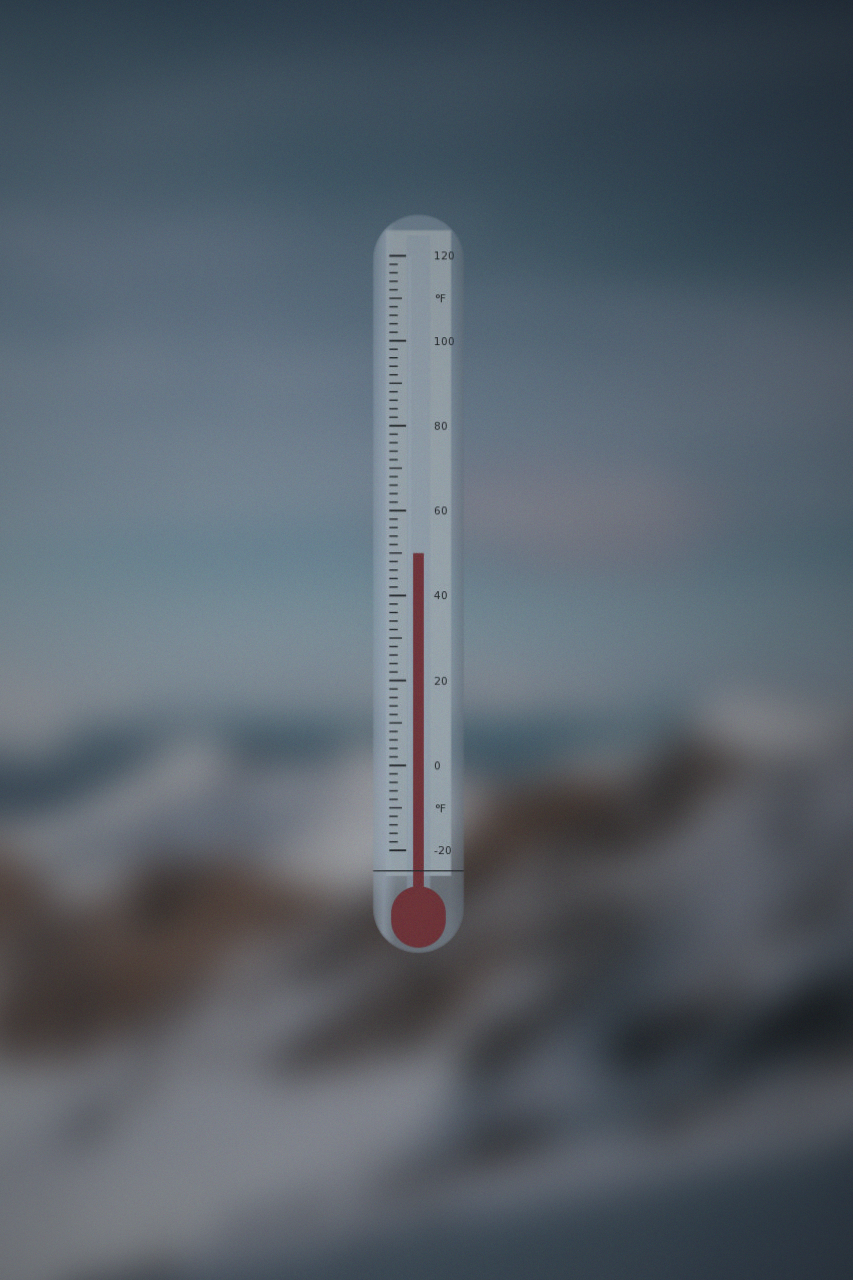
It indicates 50 °F
